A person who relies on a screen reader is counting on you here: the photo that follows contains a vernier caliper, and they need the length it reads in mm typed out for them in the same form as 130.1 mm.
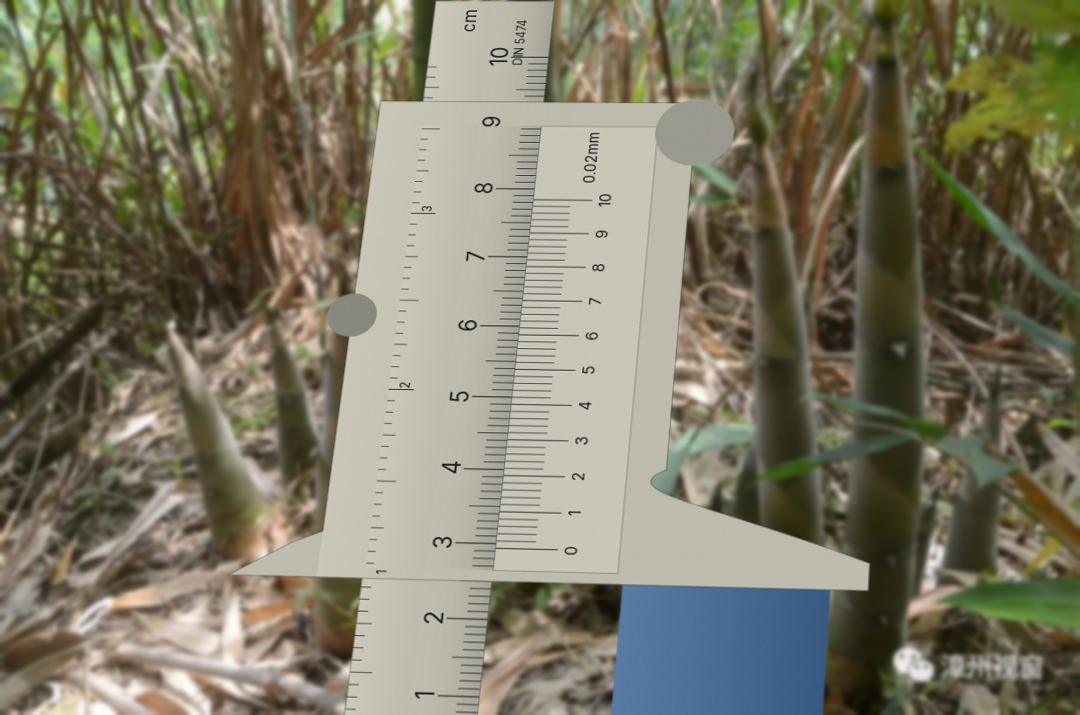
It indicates 29.4 mm
